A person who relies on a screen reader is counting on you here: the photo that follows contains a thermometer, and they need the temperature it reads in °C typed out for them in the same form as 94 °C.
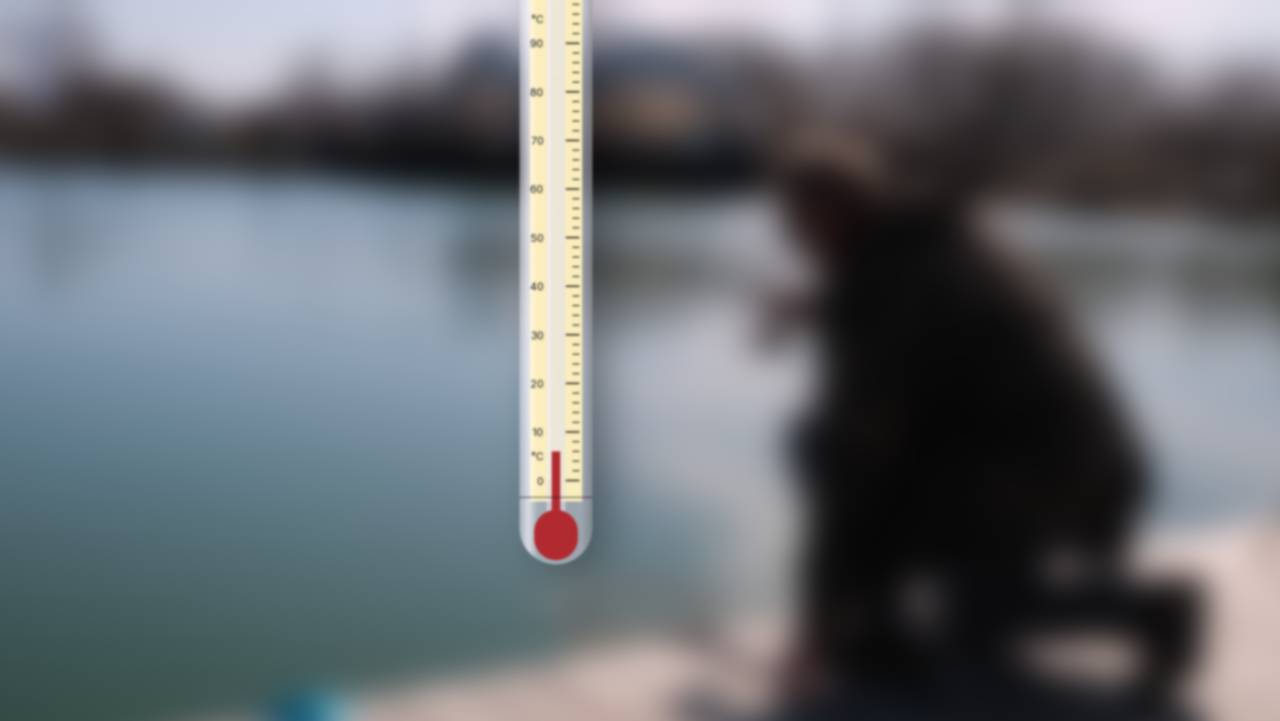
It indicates 6 °C
